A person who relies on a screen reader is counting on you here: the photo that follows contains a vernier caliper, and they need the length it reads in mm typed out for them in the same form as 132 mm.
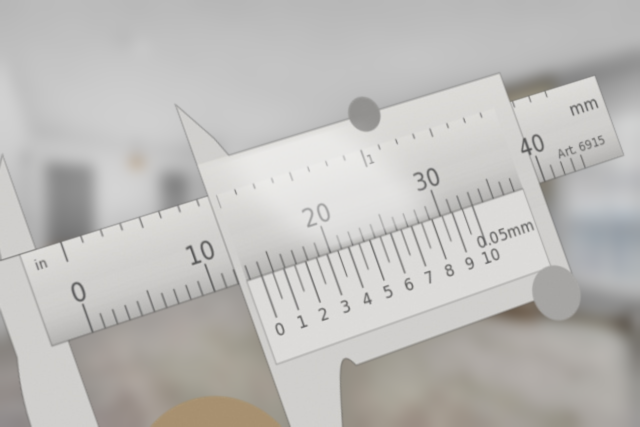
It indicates 14.0 mm
